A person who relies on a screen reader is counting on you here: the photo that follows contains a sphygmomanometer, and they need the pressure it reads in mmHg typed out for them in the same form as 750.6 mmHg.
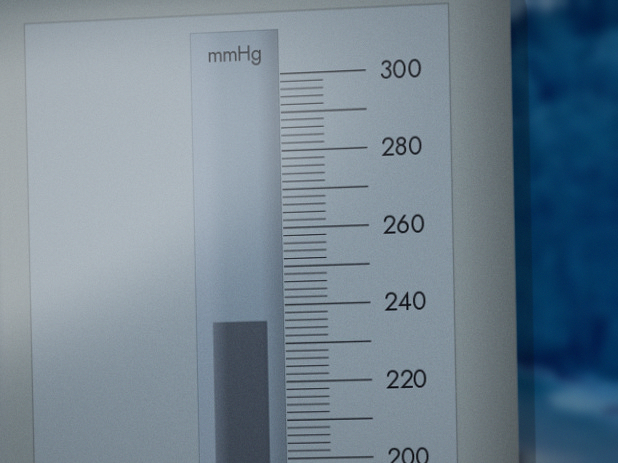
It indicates 236 mmHg
